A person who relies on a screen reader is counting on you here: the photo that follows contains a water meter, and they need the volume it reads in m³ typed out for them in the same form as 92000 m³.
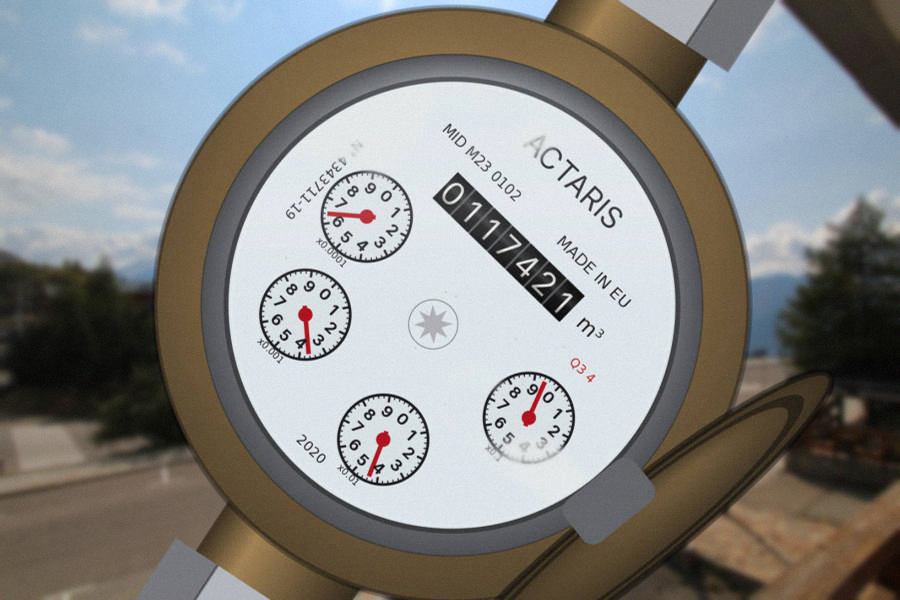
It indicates 117420.9436 m³
